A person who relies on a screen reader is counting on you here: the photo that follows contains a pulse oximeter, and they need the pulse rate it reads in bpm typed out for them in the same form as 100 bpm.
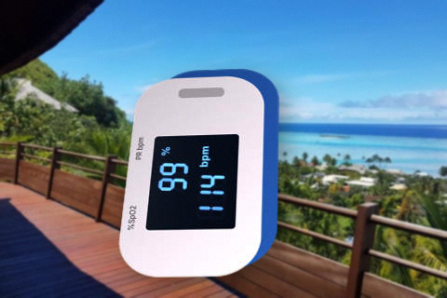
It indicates 114 bpm
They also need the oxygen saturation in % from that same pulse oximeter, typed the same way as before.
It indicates 99 %
